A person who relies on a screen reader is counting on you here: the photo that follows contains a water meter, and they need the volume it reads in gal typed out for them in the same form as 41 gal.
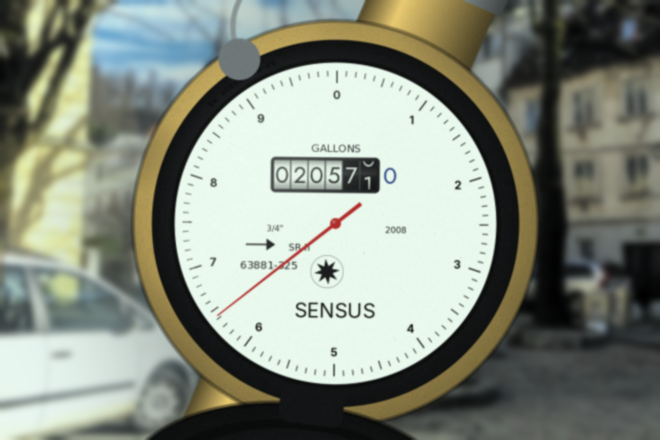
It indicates 205706.4 gal
